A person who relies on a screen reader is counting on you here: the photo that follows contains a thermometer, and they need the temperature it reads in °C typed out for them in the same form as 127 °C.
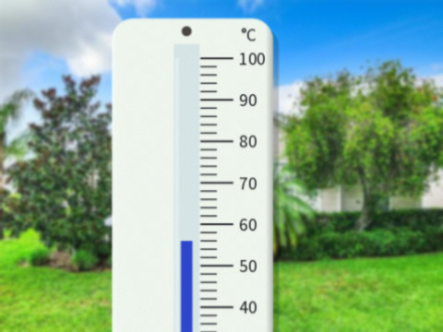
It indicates 56 °C
